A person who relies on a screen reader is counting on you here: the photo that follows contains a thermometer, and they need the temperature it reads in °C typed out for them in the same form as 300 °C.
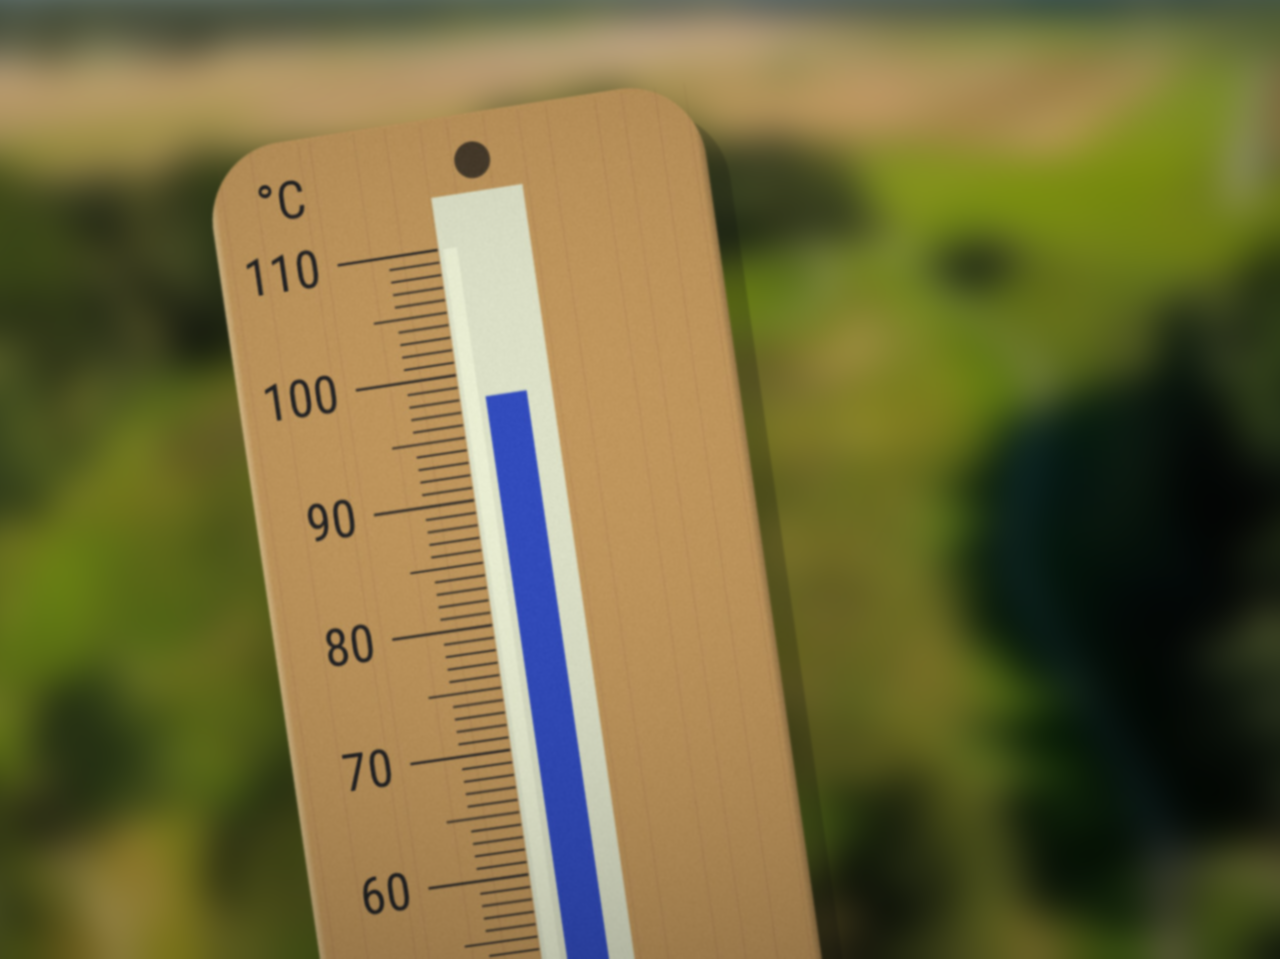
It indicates 98 °C
